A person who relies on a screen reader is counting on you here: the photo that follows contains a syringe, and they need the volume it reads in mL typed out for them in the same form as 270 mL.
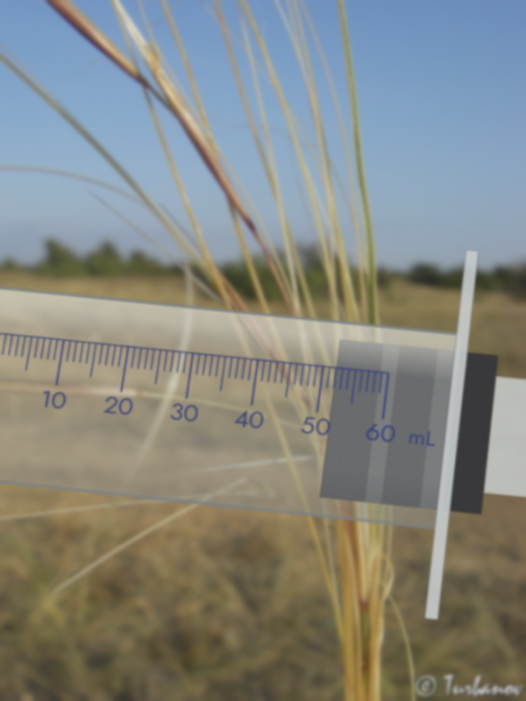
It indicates 52 mL
